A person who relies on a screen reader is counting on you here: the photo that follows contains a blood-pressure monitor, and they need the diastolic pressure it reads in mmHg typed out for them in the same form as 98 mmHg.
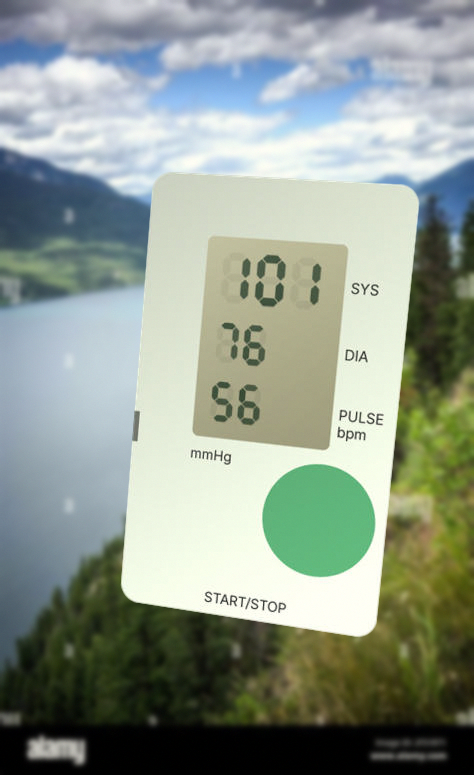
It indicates 76 mmHg
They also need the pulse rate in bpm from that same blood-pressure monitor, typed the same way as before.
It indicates 56 bpm
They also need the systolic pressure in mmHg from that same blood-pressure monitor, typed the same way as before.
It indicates 101 mmHg
